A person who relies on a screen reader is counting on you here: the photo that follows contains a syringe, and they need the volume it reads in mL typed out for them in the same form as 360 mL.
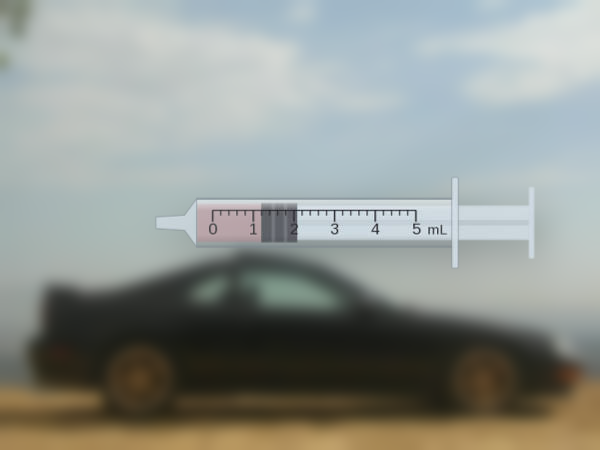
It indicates 1.2 mL
